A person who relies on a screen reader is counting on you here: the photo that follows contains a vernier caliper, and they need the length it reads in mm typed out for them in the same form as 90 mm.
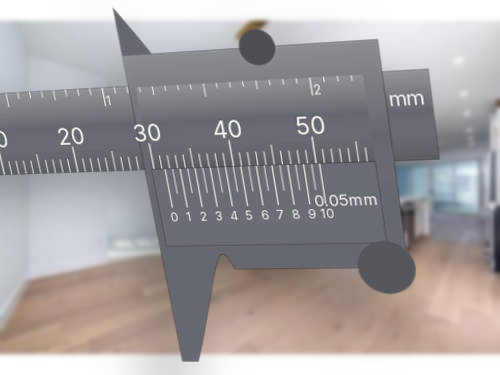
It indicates 31.4 mm
